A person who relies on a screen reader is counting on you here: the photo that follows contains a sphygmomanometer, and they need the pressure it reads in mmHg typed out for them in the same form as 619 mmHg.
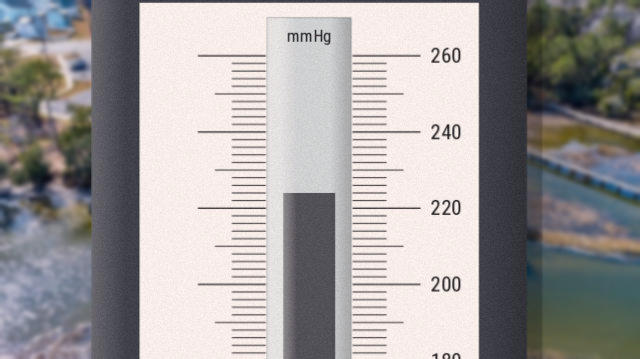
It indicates 224 mmHg
